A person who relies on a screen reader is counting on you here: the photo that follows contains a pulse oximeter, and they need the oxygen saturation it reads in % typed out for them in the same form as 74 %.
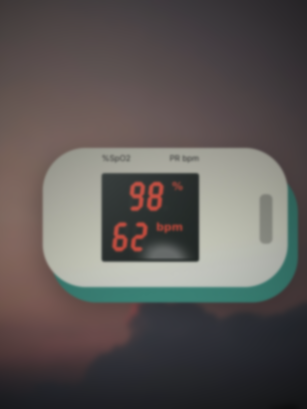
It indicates 98 %
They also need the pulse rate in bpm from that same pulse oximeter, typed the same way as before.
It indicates 62 bpm
